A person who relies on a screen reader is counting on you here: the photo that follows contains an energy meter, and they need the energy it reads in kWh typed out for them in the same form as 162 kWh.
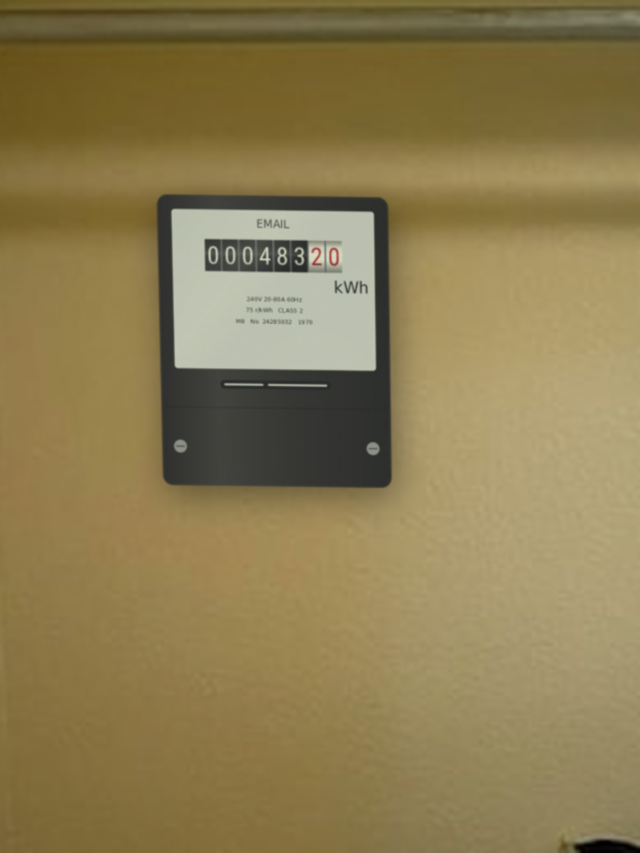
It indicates 483.20 kWh
